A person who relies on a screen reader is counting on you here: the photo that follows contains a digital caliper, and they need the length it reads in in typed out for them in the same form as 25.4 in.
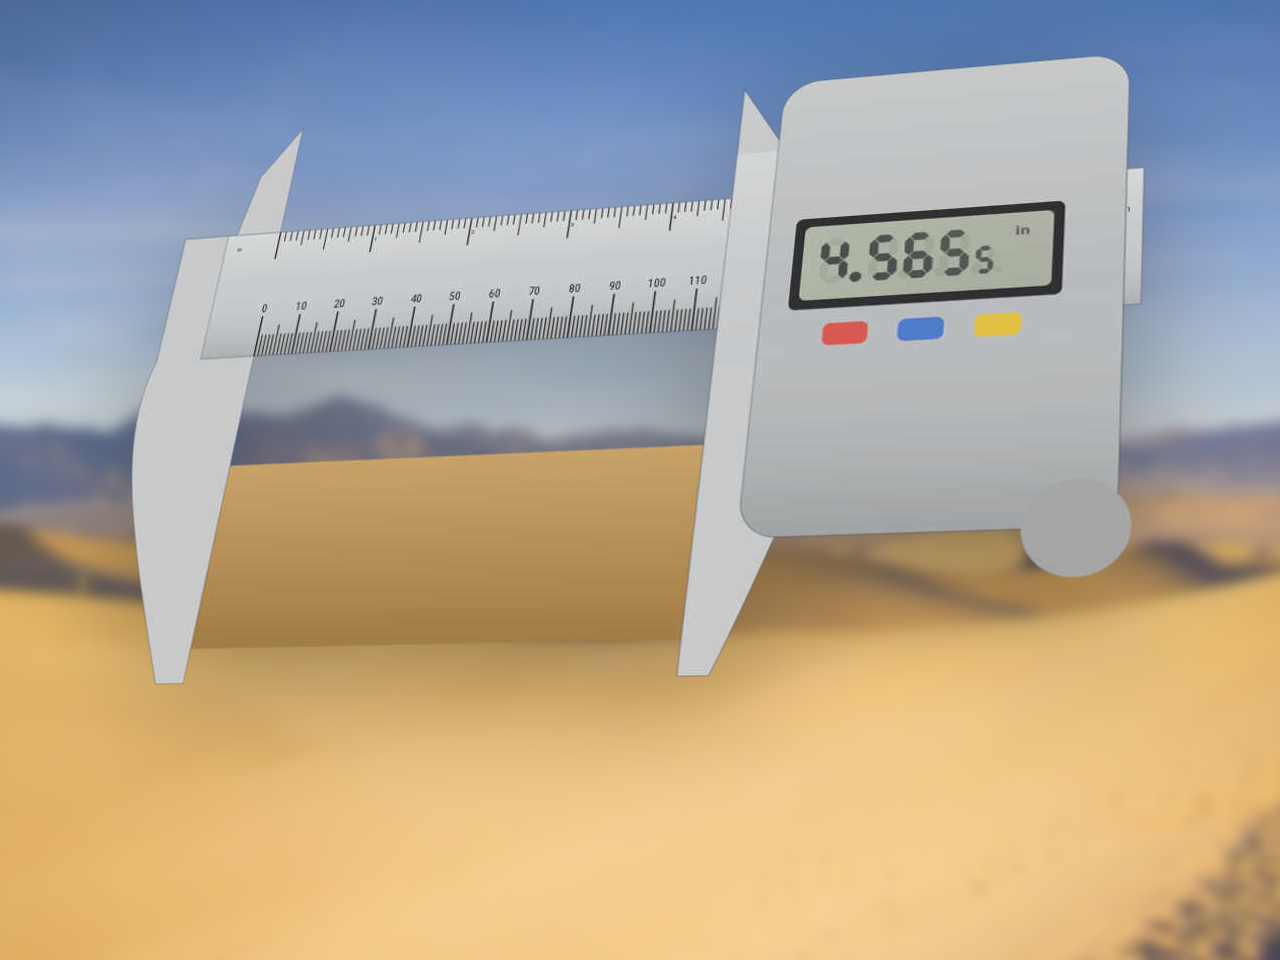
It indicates 4.5655 in
